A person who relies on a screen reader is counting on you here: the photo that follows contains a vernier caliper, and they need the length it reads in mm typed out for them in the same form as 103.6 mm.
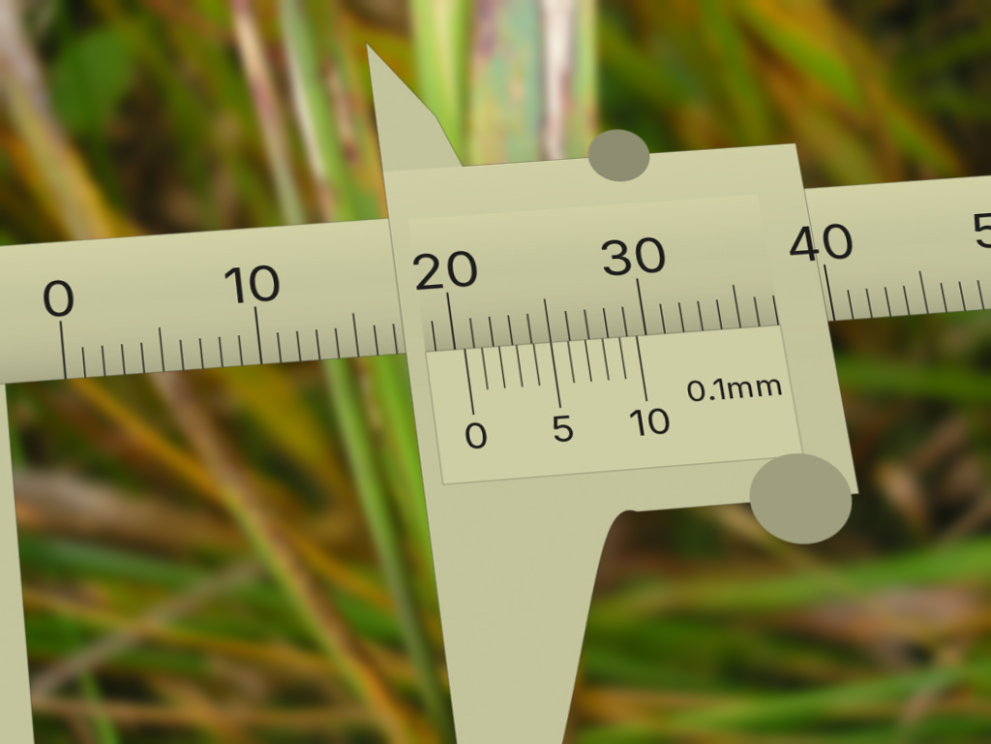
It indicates 20.5 mm
